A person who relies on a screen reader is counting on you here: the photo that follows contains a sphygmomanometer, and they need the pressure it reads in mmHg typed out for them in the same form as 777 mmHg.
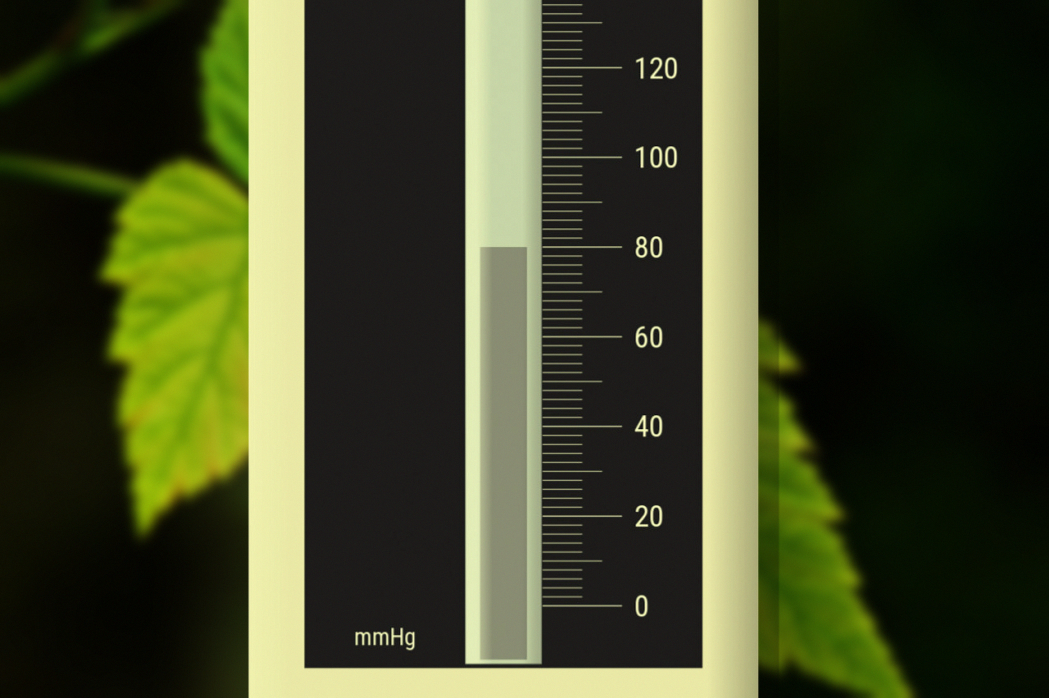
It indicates 80 mmHg
